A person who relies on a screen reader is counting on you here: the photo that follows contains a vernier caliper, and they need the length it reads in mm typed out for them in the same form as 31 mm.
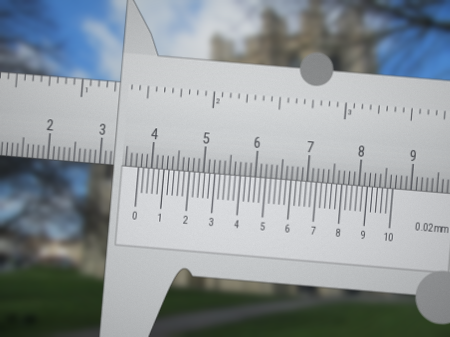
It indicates 37.5 mm
